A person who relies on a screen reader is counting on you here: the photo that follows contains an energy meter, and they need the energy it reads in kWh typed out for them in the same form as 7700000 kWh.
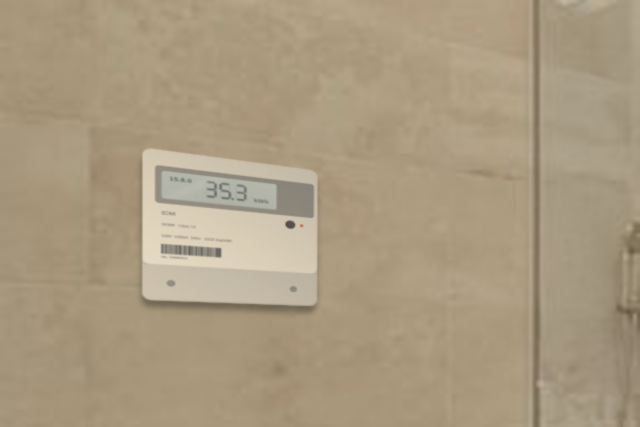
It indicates 35.3 kWh
